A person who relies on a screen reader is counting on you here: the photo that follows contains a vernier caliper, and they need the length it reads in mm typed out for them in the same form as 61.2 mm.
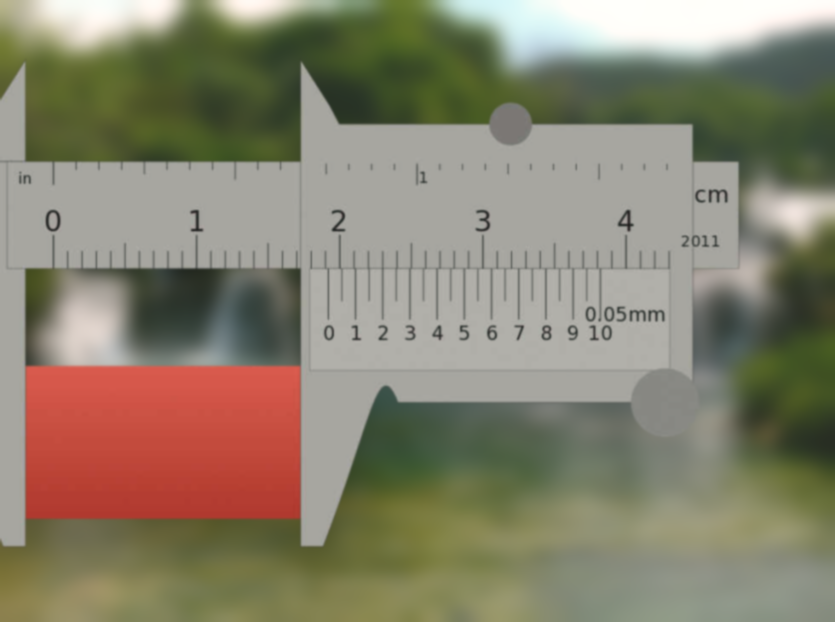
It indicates 19.2 mm
